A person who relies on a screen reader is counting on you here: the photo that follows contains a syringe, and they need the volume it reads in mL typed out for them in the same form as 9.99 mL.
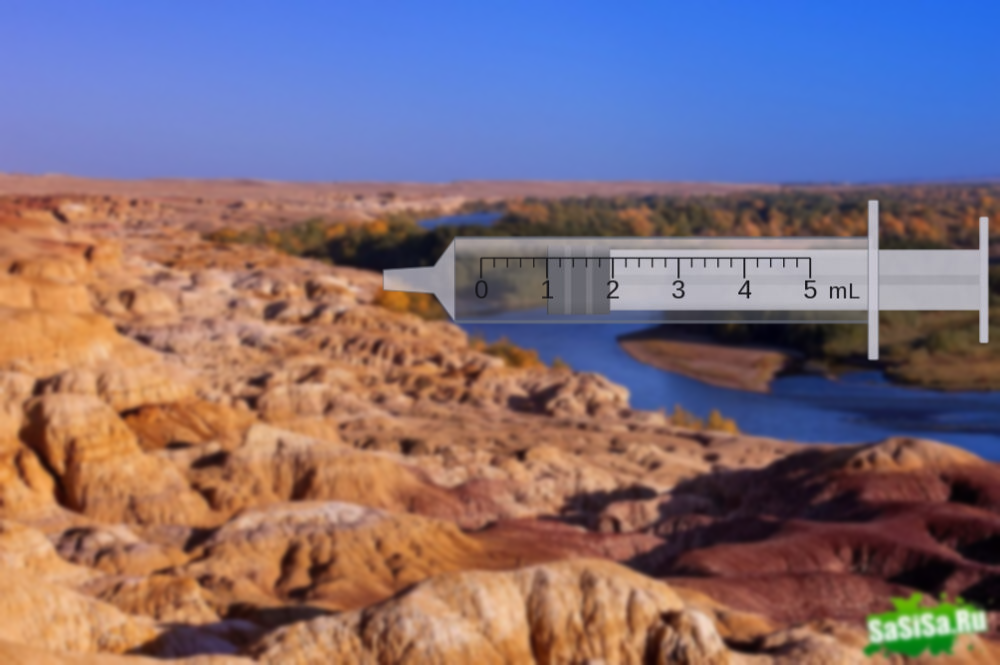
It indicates 1 mL
